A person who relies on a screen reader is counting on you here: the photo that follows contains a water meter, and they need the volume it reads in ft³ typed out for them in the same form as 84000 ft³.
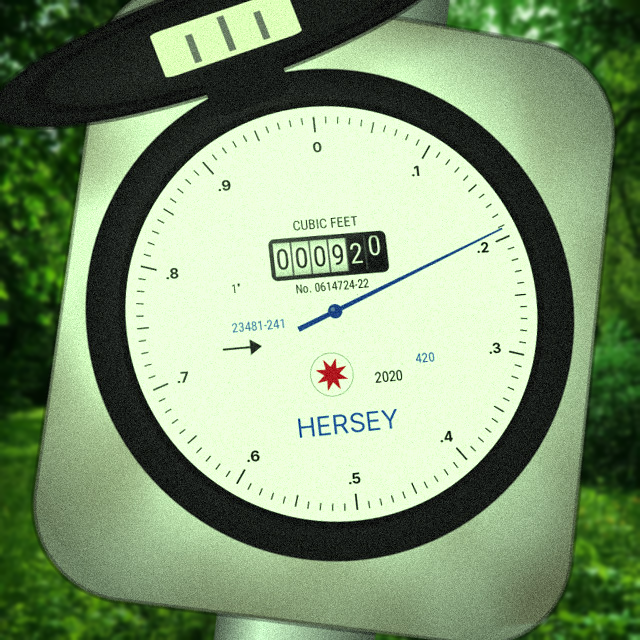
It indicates 920.19 ft³
